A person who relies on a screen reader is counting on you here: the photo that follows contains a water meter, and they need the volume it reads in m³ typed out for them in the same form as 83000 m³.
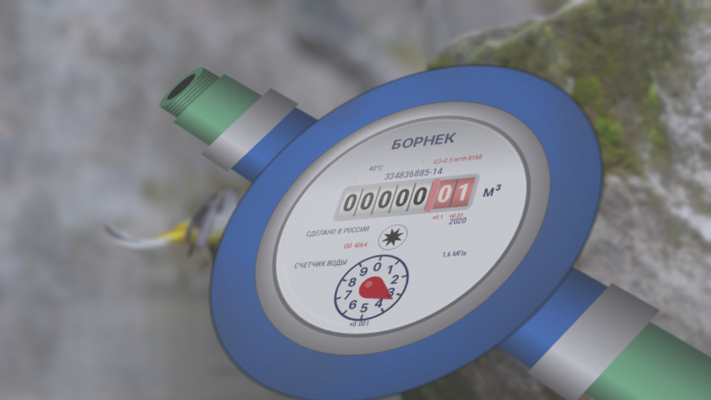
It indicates 0.013 m³
